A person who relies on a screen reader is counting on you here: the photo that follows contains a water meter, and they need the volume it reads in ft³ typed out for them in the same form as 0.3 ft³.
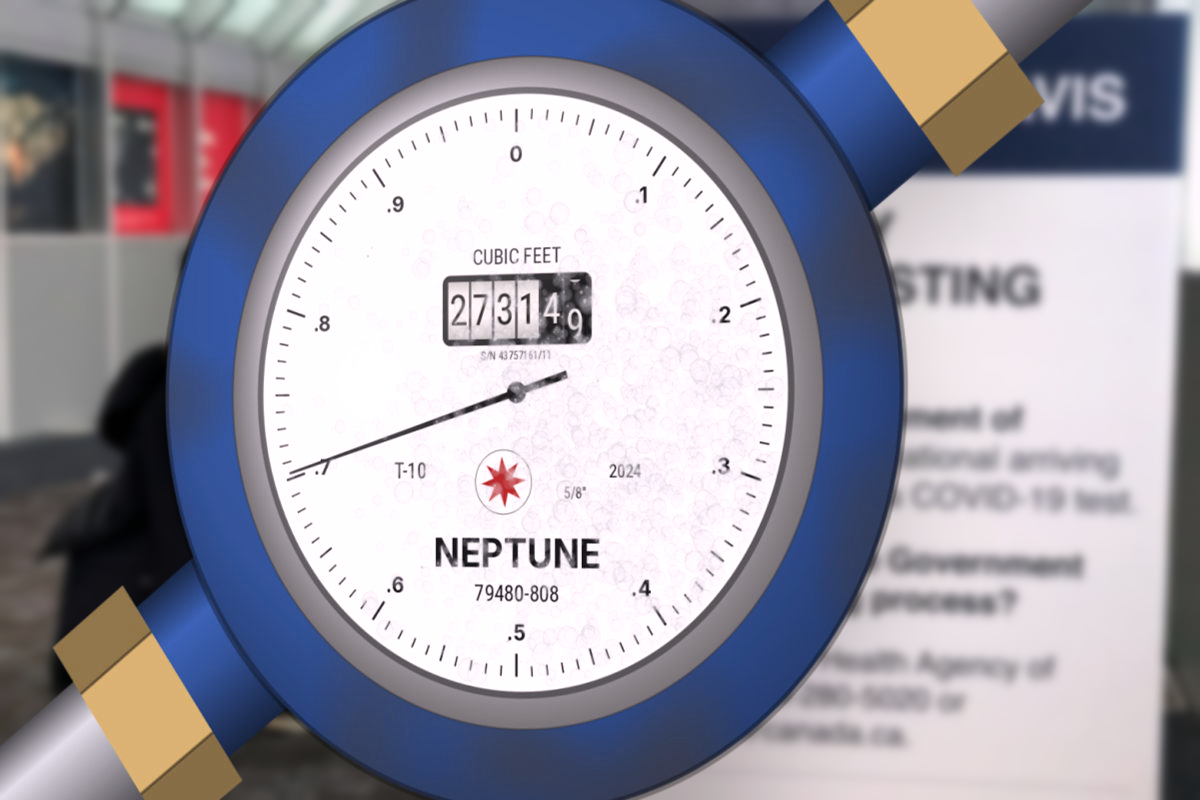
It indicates 273148.70 ft³
